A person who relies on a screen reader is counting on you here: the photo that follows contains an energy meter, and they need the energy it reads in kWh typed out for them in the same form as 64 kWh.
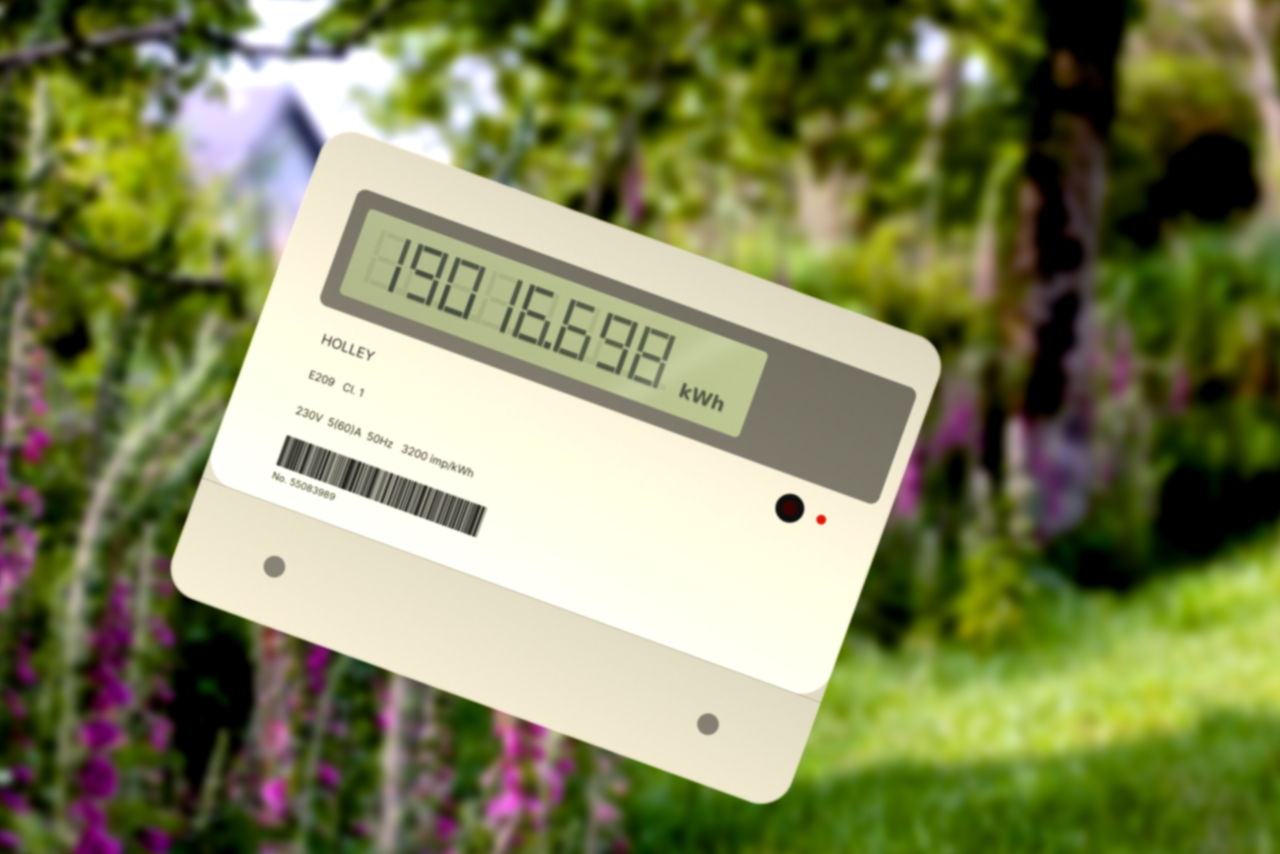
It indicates 19016.698 kWh
